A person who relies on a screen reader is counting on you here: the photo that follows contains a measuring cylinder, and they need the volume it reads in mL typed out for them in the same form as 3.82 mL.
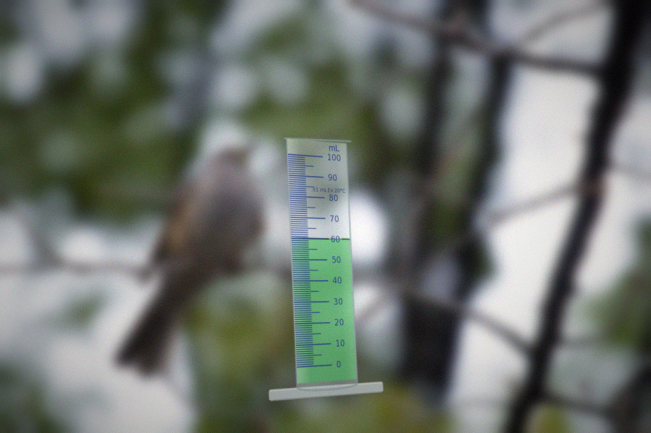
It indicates 60 mL
